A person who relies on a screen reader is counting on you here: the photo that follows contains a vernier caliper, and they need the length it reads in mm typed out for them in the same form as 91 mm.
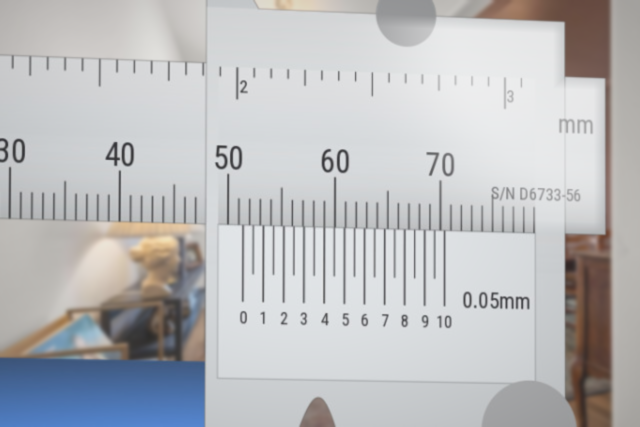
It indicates 51.4 mm
